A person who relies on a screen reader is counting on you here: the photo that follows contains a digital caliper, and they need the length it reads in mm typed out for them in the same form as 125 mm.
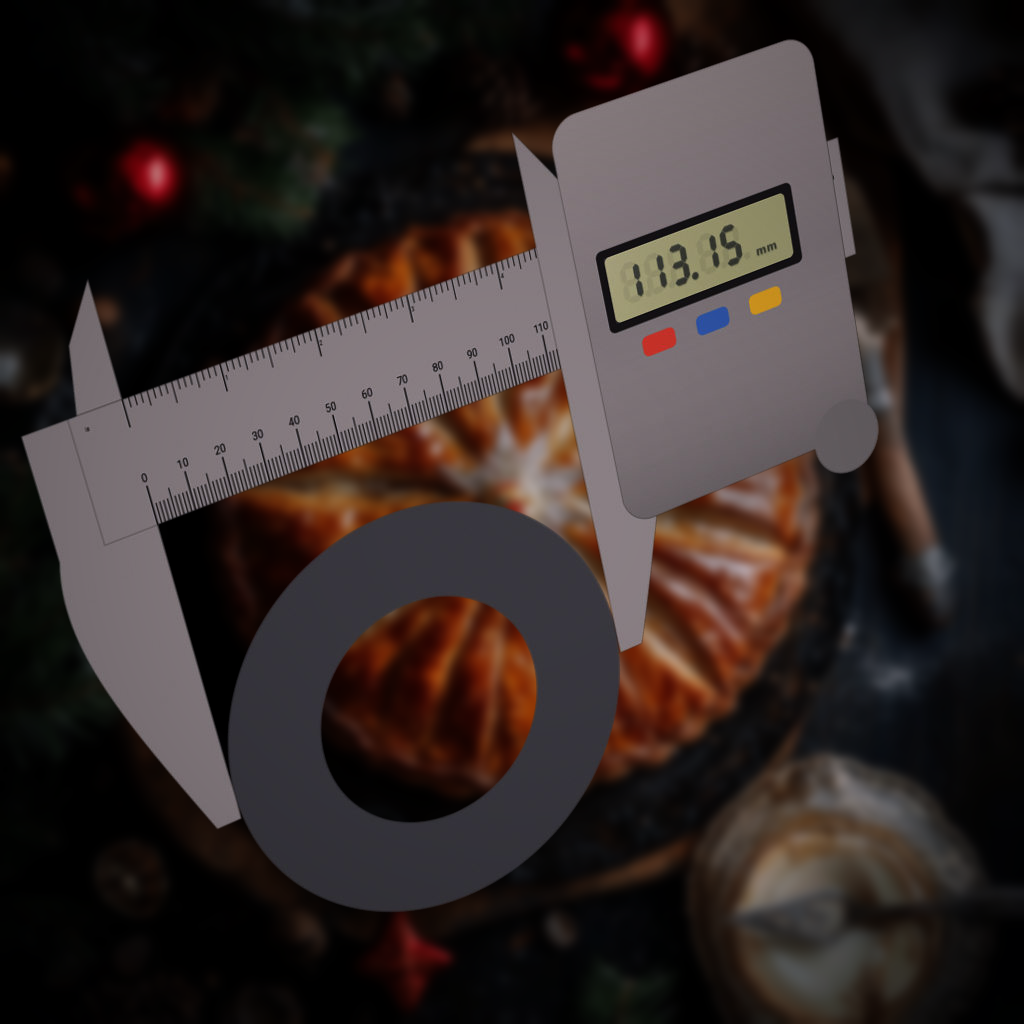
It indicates 113.15 mm
